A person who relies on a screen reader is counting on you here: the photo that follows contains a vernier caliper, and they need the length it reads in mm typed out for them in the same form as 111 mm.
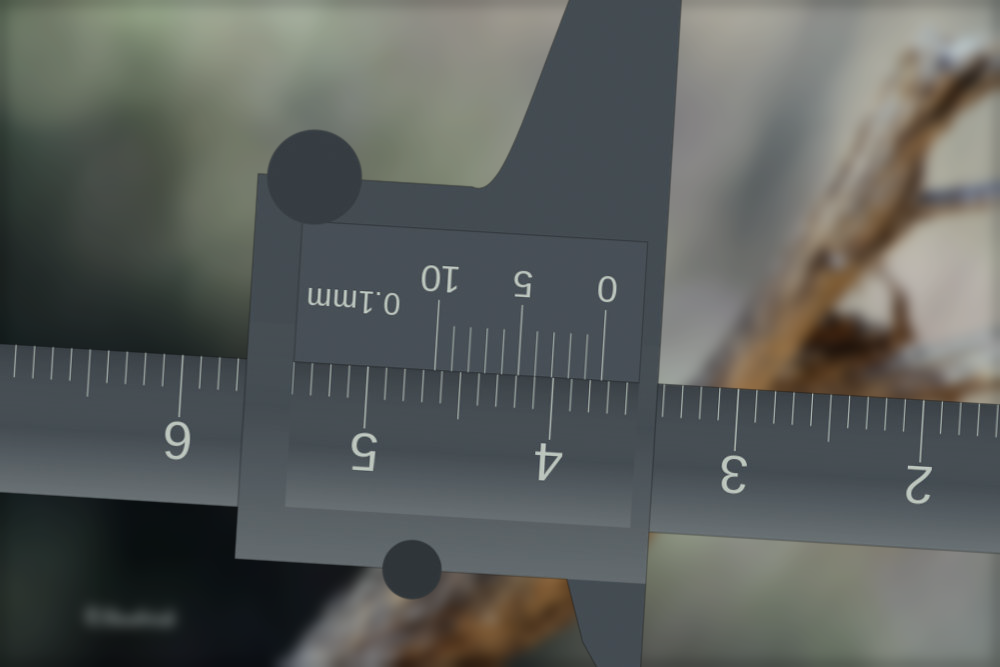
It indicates 37.4 mm
